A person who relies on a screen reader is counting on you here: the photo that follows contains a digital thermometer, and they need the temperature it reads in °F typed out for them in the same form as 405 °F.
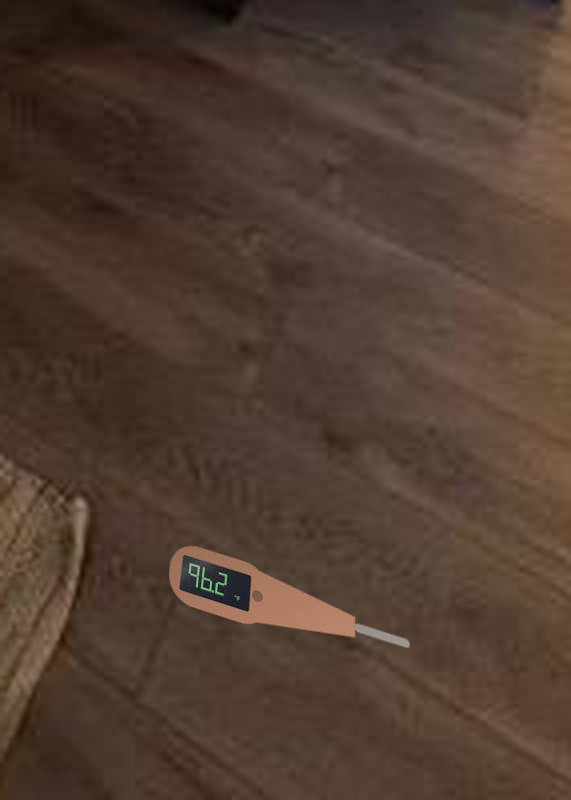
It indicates 96.2 °F
